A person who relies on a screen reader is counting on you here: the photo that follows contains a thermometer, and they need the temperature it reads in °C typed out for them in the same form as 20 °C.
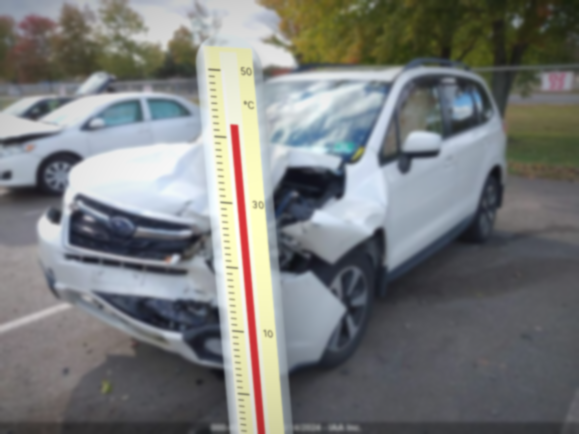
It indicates 42 °C
